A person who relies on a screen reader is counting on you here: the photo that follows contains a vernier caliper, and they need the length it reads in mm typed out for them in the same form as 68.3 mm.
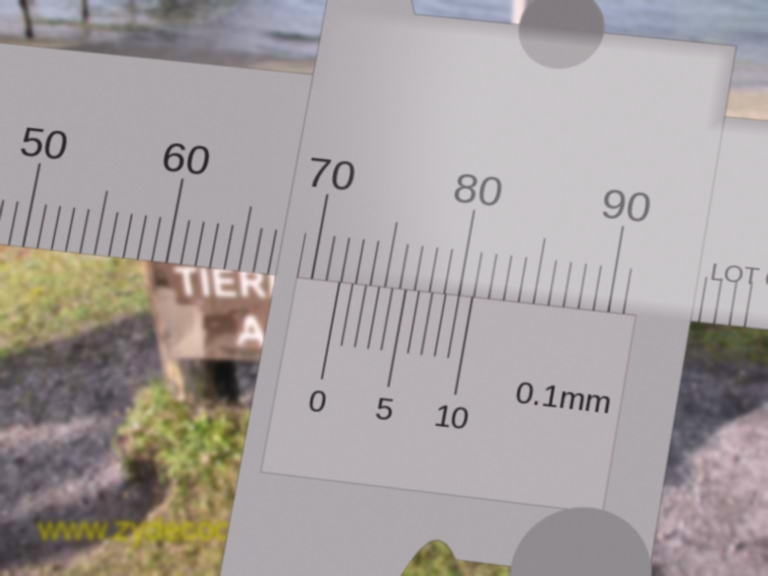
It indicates 71.9 mm
